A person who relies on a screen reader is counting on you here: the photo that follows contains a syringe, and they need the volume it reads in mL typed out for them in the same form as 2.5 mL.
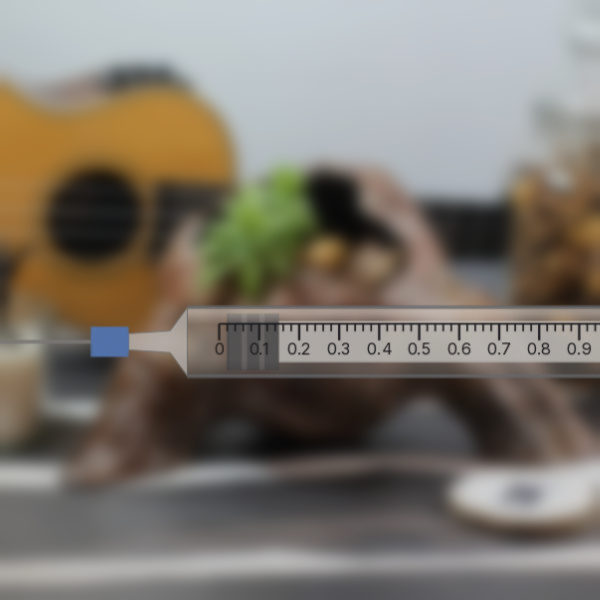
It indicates 0.02 mL
